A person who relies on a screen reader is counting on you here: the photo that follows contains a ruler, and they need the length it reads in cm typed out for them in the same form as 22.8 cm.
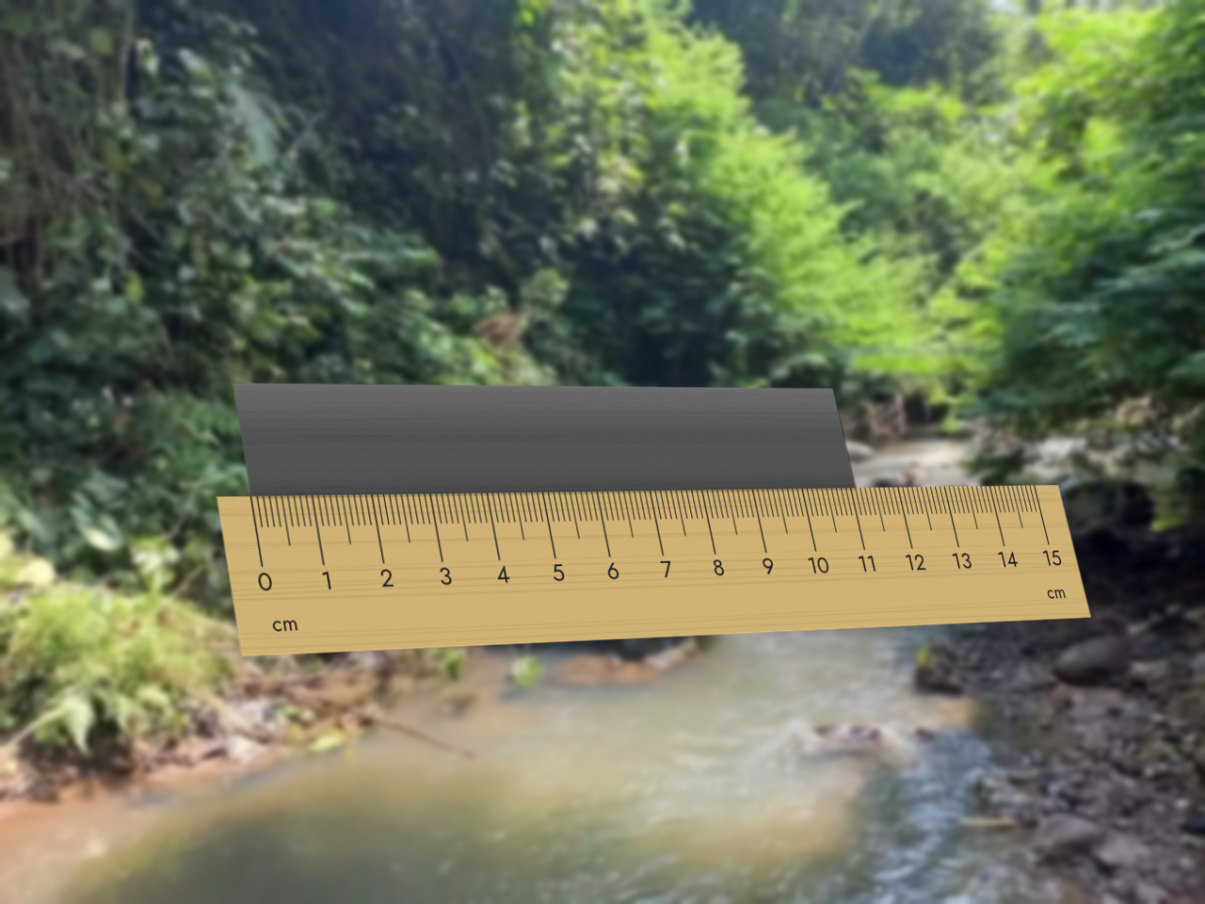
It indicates 11.1 cm
